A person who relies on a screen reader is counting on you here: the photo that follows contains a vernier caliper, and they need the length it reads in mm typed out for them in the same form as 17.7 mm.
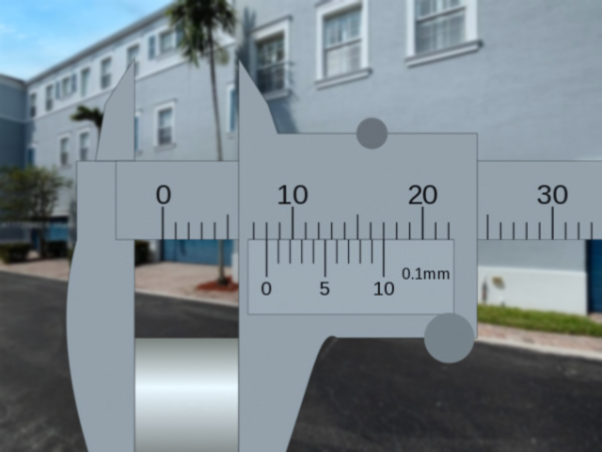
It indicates 8.0 mm
